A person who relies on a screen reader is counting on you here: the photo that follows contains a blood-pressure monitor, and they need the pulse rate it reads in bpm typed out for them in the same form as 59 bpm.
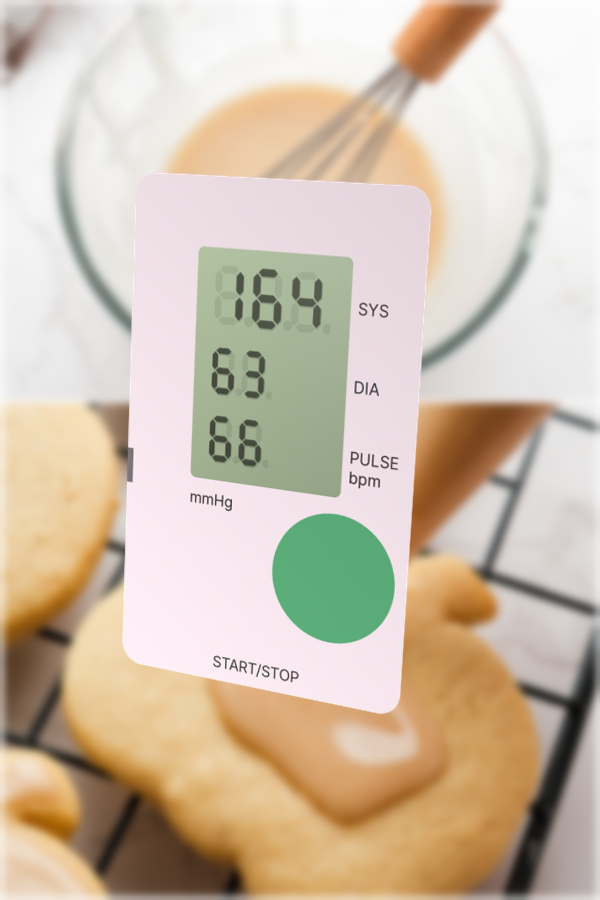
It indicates 66 bpm
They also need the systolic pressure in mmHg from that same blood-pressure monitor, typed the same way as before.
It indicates 164 mmHg
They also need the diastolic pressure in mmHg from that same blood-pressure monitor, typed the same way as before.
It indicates 63 mmHg
